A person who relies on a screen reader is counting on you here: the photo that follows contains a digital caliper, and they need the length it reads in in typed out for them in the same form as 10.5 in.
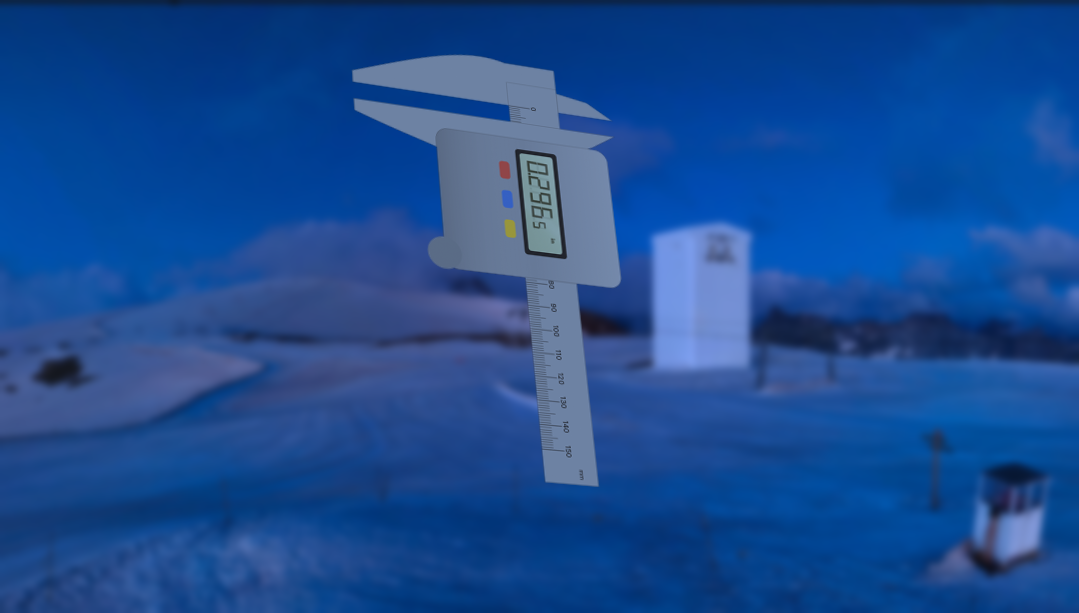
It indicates 0.2965 in
